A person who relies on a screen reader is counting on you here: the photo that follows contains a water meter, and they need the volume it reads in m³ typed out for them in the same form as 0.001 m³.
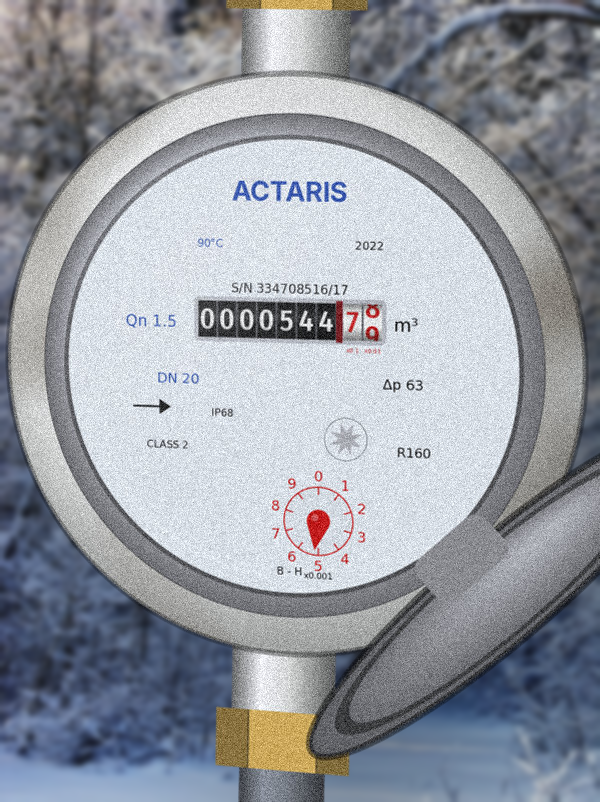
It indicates 544.785 m³
